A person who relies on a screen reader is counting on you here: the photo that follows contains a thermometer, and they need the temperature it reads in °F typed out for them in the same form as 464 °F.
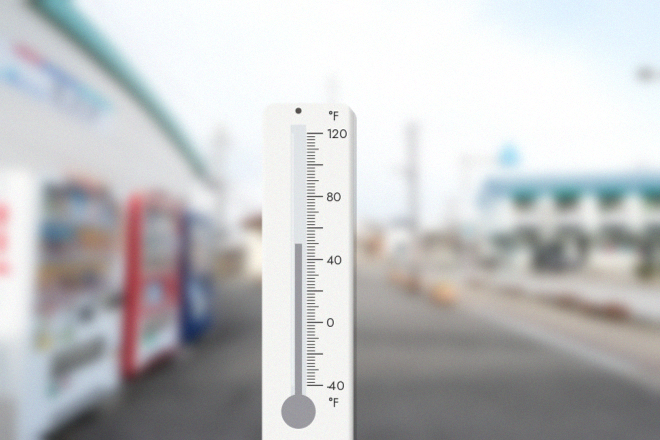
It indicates 50 °F
